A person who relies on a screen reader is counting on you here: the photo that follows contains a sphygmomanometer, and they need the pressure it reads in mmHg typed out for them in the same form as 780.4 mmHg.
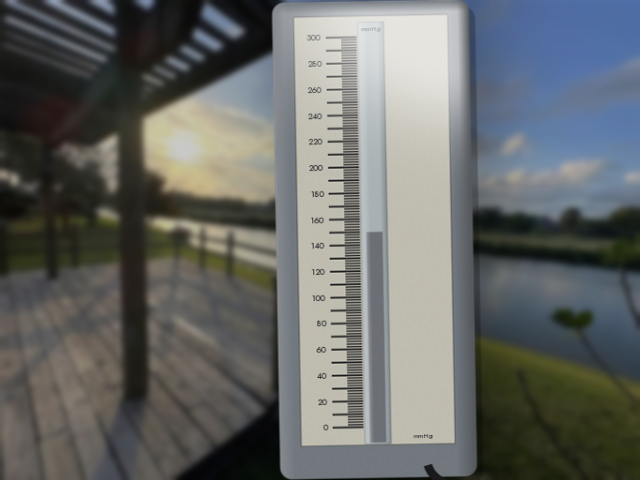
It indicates 150 mmHg
